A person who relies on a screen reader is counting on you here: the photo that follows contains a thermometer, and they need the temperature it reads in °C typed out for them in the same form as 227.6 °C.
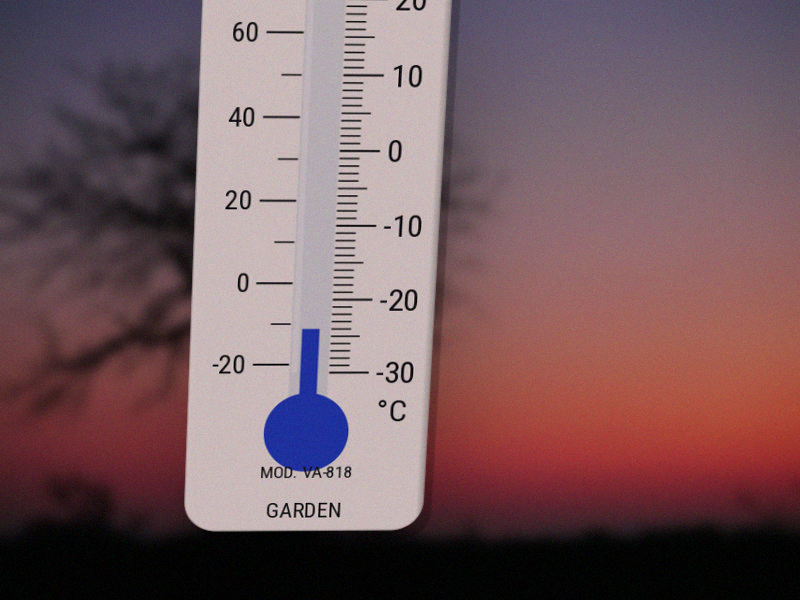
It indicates -24 °C
